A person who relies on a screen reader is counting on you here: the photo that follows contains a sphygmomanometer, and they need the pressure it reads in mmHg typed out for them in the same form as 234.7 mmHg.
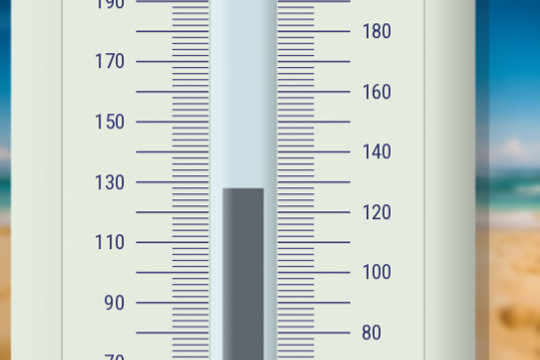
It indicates 128 mmHg
